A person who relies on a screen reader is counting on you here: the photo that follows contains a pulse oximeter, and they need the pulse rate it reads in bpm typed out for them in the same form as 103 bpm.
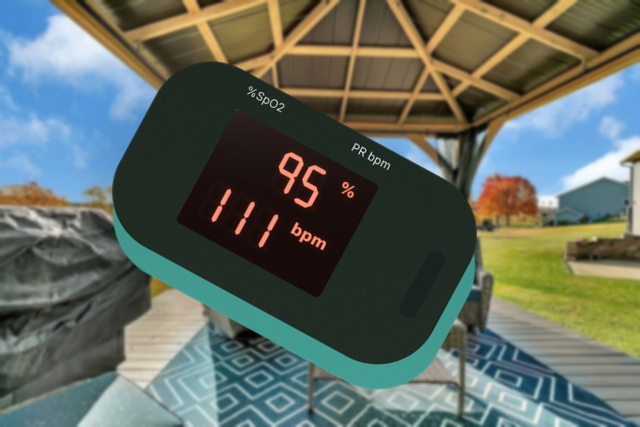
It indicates 111 bpm
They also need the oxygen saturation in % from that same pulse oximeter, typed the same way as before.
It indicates 95 %
